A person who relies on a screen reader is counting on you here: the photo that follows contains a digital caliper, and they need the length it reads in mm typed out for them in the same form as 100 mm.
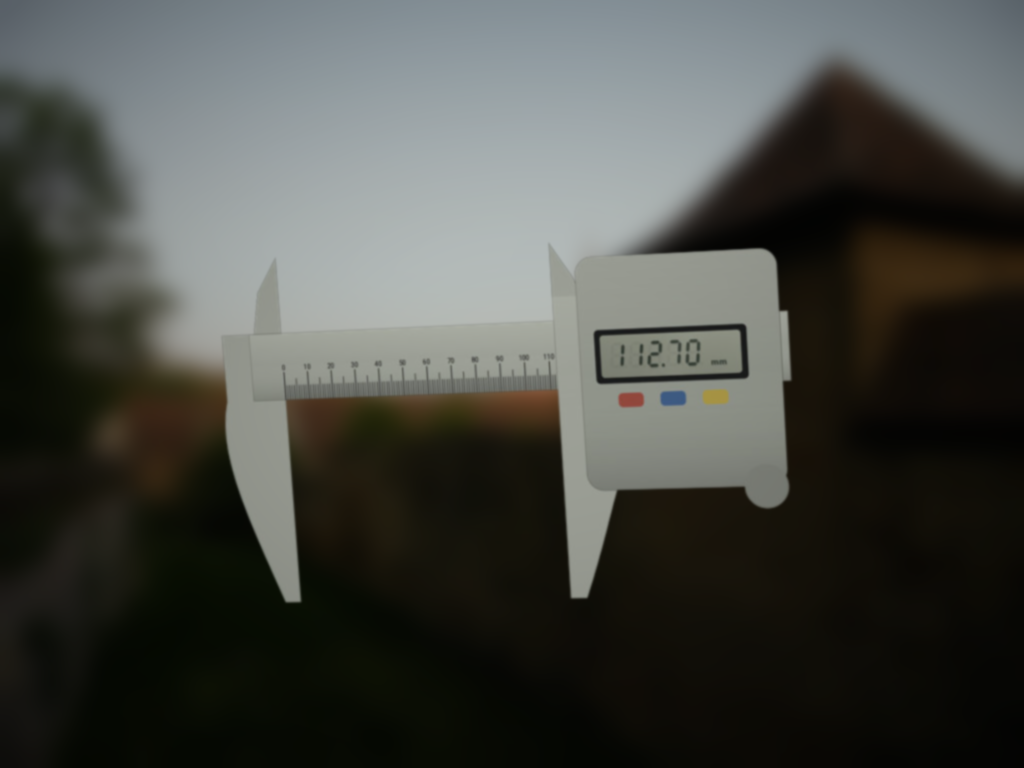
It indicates 112.70 mm
